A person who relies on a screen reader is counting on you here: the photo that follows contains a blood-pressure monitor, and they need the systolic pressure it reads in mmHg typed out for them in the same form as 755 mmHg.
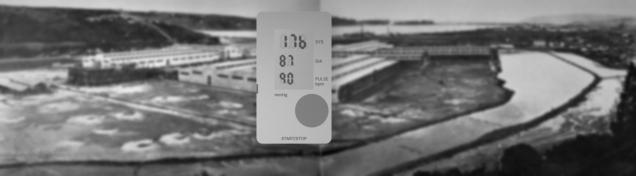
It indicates 176 mmHg
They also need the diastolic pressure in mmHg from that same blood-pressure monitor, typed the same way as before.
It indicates 87 mmHg
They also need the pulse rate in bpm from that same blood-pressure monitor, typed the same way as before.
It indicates 90 bpm
